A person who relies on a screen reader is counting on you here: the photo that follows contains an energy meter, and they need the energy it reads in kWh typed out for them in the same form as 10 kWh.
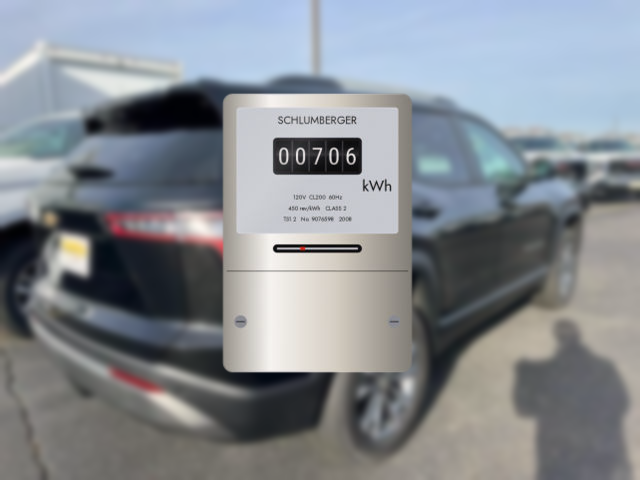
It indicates 706 kWh
